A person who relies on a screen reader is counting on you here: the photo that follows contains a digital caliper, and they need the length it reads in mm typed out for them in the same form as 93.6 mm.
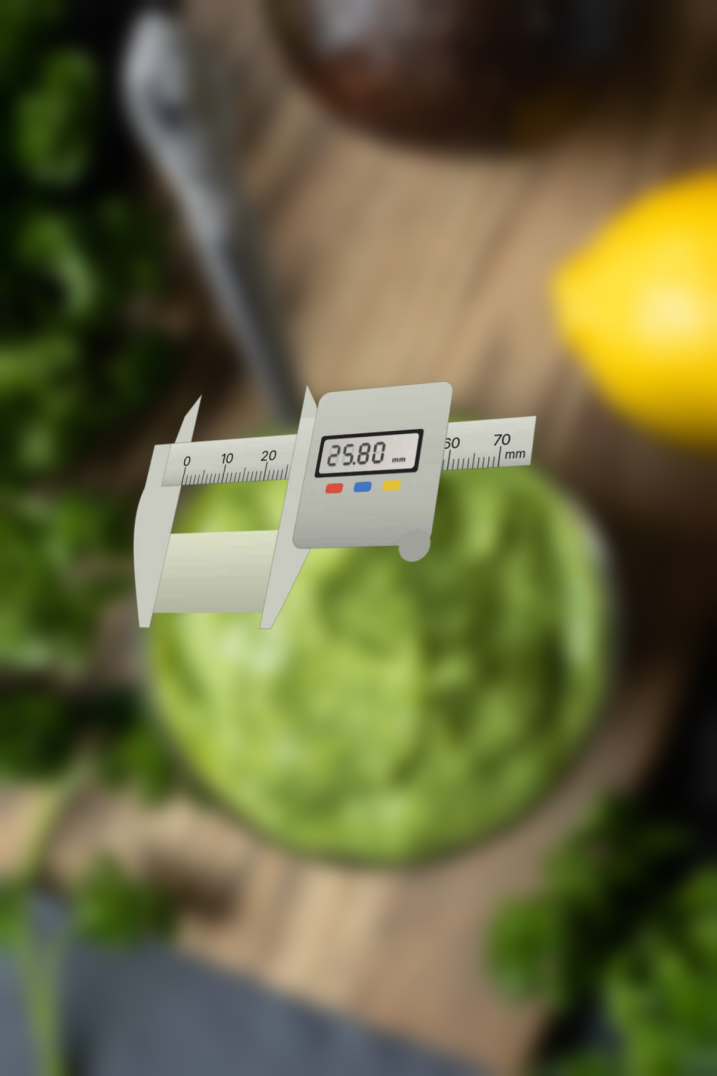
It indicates 25.80 mm
